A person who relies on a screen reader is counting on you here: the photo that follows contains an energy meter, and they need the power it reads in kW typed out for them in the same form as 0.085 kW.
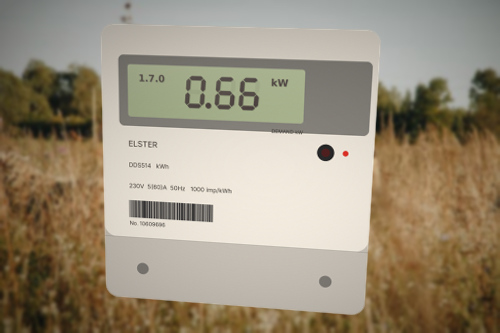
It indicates 0.66 kW
